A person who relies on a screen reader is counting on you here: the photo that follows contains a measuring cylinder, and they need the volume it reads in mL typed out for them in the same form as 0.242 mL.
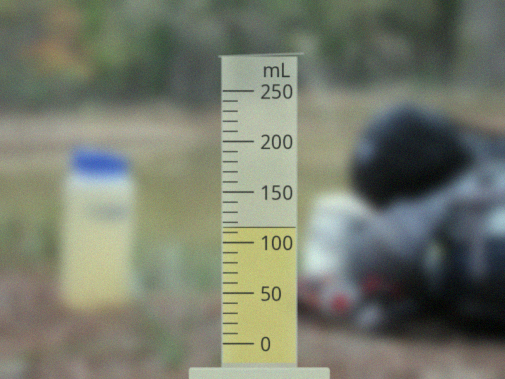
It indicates 115 mL
